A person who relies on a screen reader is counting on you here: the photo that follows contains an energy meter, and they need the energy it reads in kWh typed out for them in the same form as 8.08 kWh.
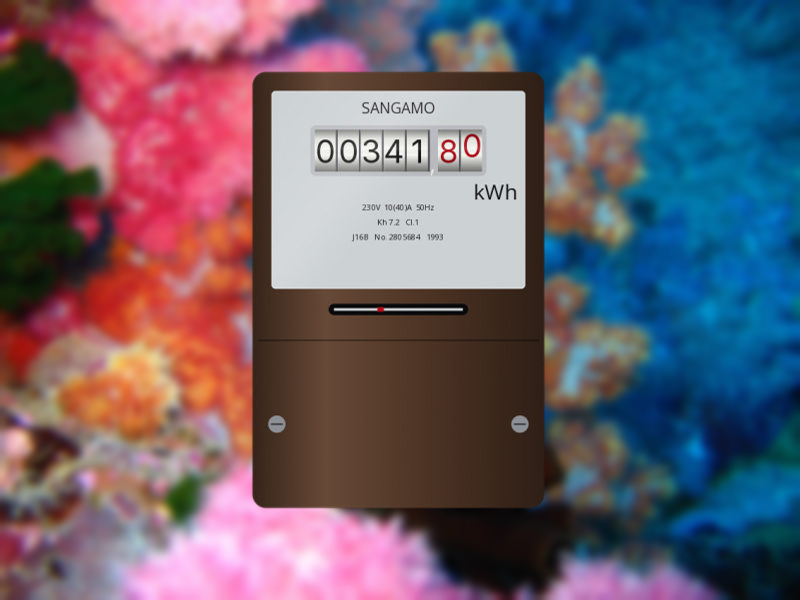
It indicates 341.80 kWh
